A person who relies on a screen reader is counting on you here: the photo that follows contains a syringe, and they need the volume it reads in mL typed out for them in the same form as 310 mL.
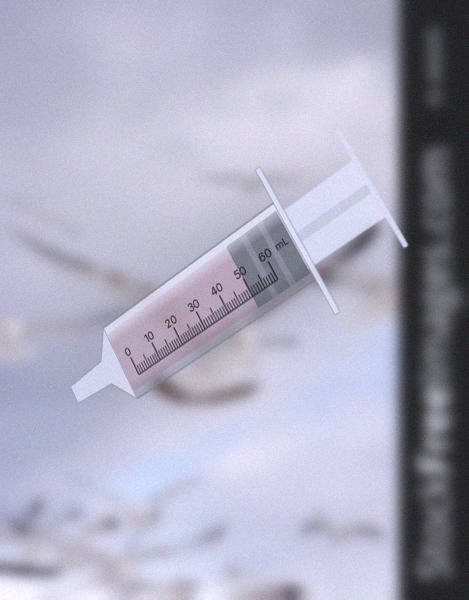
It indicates 50 mL
